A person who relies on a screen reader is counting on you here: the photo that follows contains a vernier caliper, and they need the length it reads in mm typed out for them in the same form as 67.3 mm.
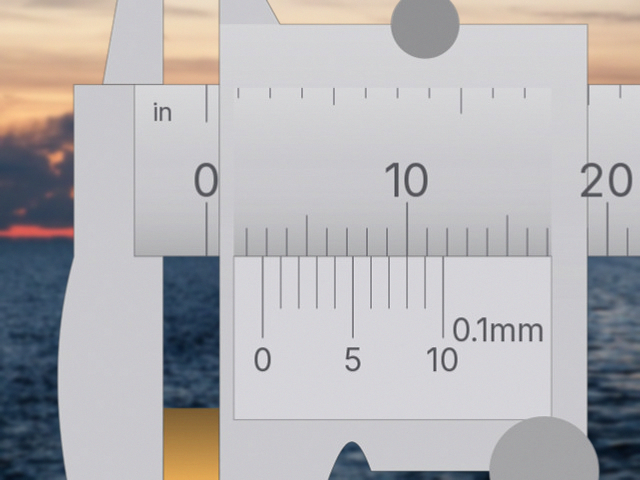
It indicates 2.8 mm
